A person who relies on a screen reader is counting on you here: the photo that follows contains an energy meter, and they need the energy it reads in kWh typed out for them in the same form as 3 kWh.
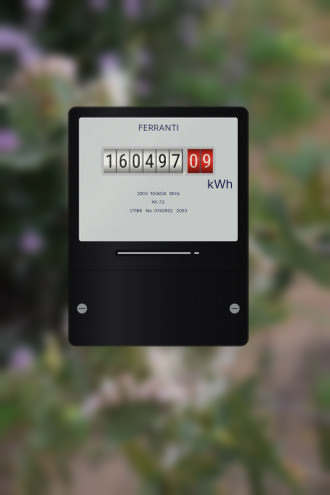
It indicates 160497.09 kWh
